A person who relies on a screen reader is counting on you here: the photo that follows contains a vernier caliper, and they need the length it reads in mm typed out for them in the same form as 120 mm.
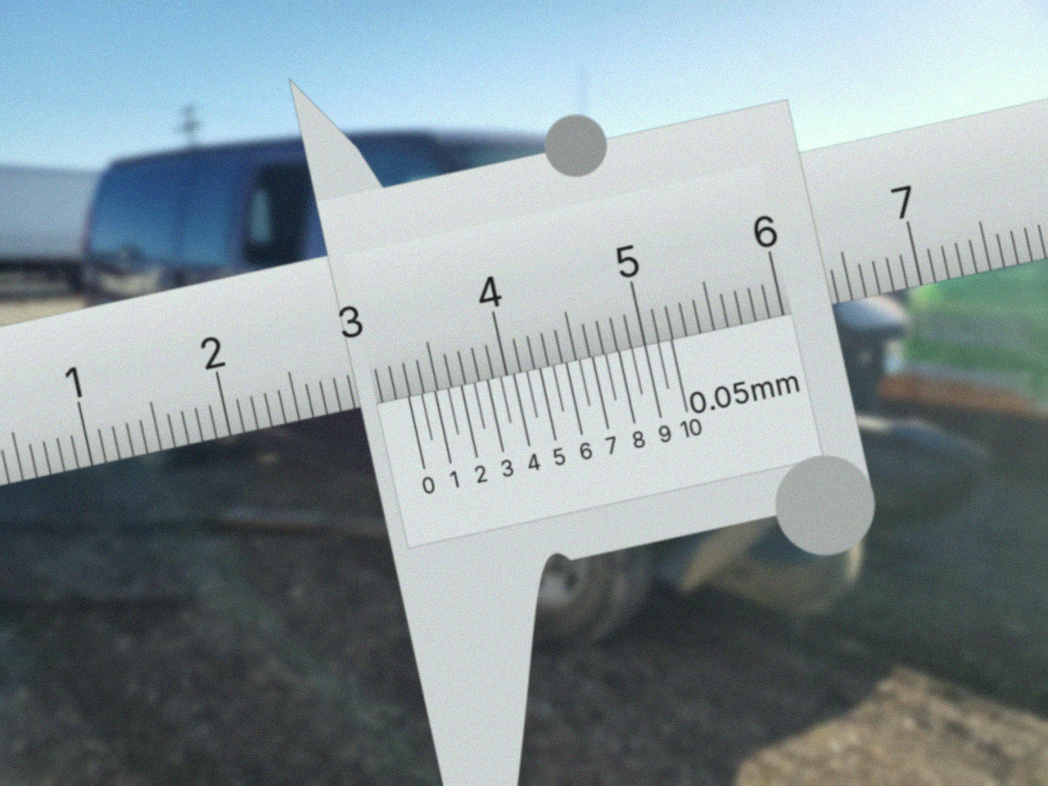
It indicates 32.9 mm
